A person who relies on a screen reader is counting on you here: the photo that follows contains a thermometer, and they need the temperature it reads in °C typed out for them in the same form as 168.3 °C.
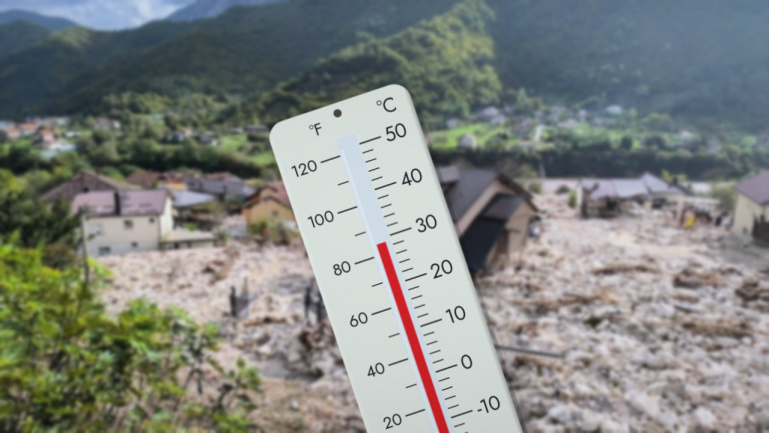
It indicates 29 °C
